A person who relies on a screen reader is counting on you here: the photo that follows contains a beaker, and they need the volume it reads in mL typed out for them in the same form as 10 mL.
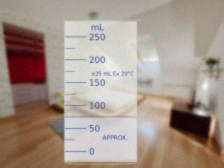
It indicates 75 mL
